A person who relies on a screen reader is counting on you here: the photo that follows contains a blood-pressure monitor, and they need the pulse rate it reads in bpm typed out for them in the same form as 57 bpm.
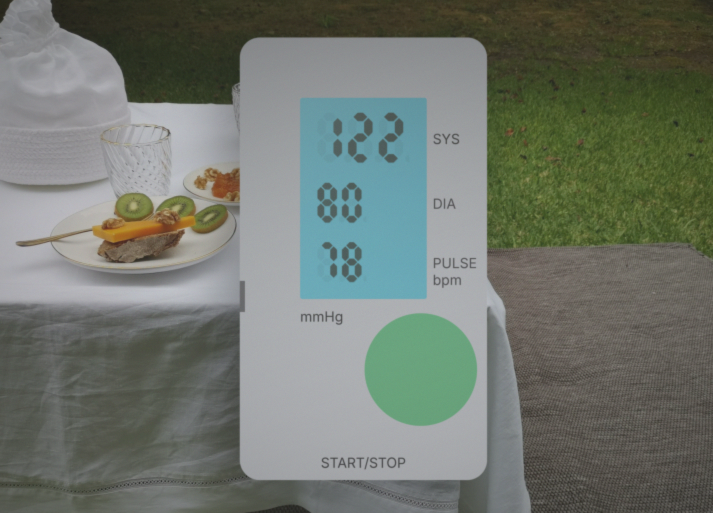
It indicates 78 bpm
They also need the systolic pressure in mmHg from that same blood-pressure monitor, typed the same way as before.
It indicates 122 mmHg
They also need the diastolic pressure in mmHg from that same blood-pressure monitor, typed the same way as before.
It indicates 80 mmHg
